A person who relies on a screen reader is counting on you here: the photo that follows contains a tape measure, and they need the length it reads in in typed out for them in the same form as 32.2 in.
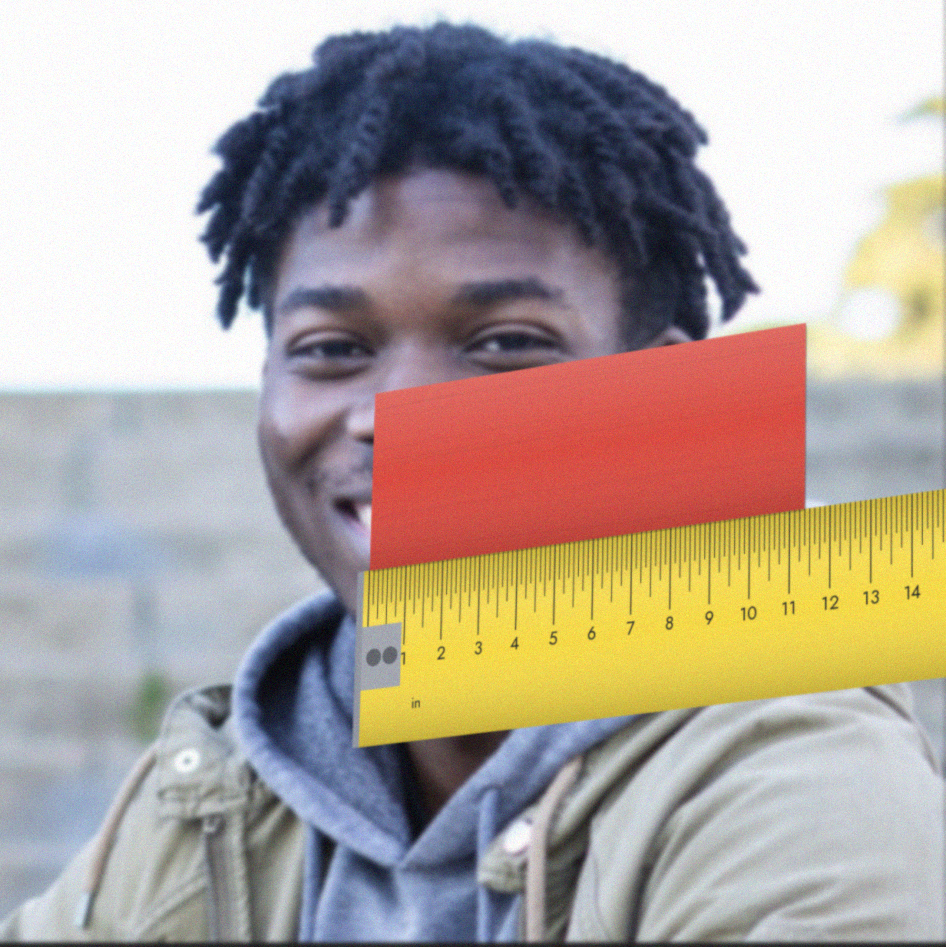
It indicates 11.375 in
